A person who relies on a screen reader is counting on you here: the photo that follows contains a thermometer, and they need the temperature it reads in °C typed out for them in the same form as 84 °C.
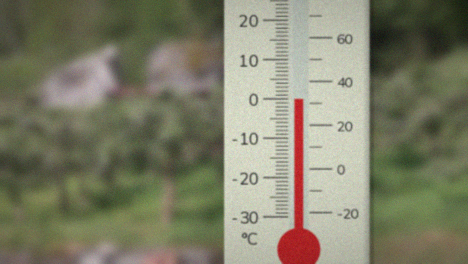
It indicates 0 °C
